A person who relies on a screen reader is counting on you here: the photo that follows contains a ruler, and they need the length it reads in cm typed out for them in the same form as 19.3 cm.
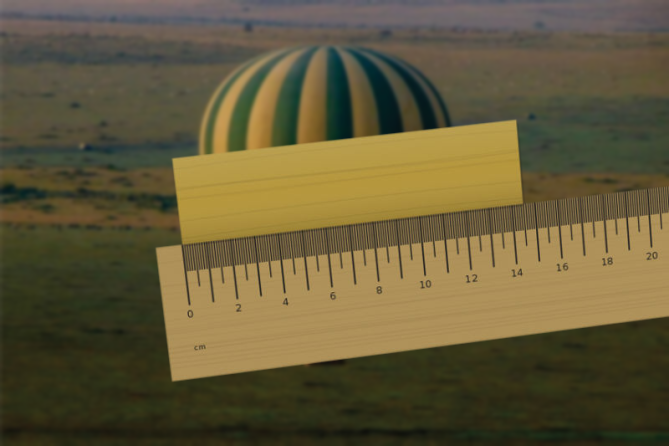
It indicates 14.5 cm
